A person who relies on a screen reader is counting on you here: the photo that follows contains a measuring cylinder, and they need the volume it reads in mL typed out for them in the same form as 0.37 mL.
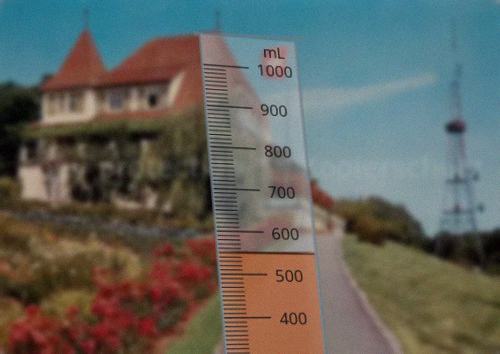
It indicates 550 mL
